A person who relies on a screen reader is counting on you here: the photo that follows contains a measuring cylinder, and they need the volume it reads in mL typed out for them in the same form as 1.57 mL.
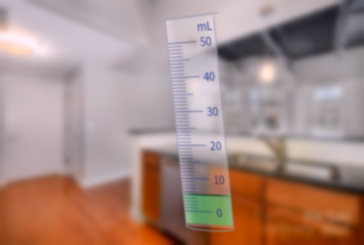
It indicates 5 mL
